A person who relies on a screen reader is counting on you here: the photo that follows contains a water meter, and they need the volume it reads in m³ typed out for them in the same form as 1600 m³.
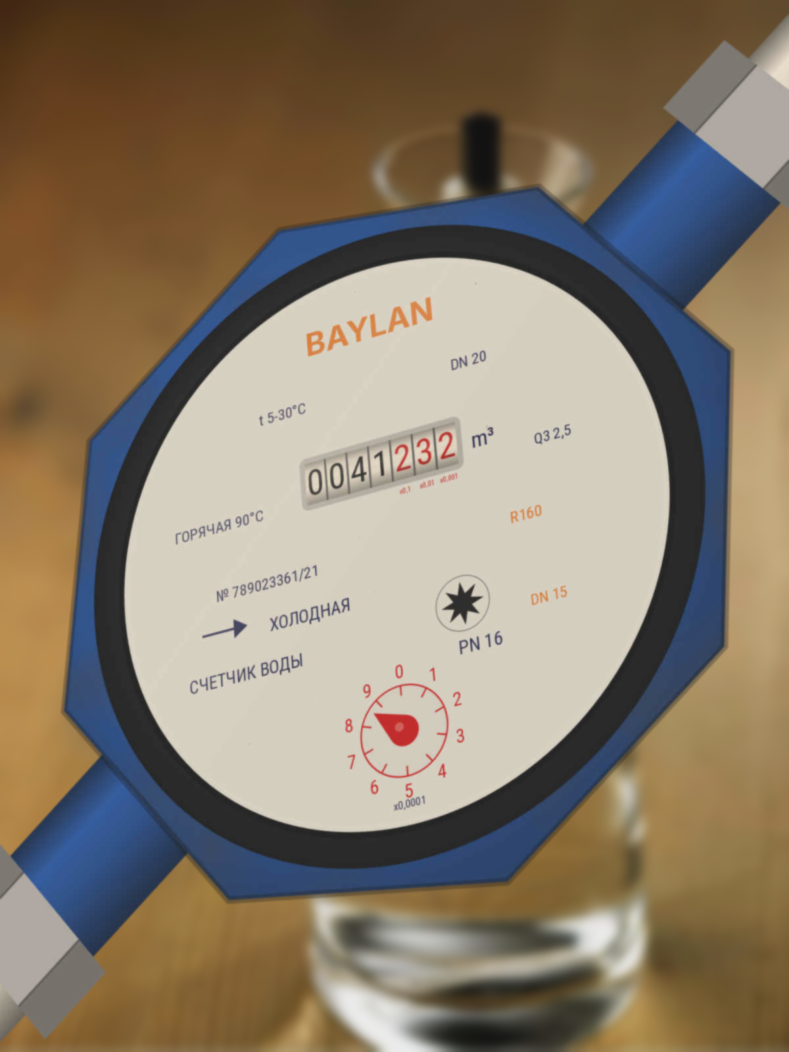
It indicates 41.2328 m³
